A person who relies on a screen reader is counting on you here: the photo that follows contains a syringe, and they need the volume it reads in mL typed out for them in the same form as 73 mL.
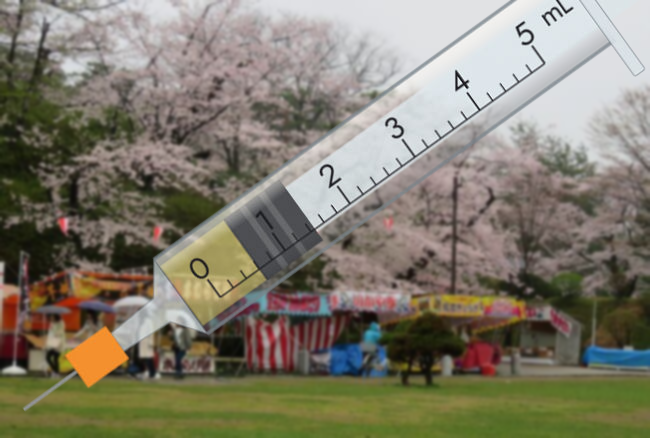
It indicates 0.6 mL
